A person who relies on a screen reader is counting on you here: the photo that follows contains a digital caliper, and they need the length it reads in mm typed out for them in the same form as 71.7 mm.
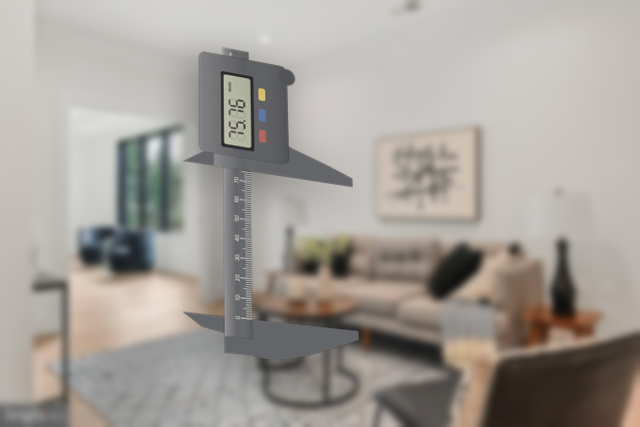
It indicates 75.76 mm
